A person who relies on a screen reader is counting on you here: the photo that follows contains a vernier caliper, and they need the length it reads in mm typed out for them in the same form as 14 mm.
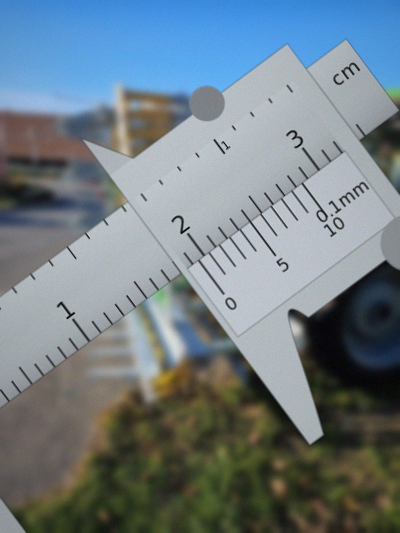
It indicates 19.5 mm
